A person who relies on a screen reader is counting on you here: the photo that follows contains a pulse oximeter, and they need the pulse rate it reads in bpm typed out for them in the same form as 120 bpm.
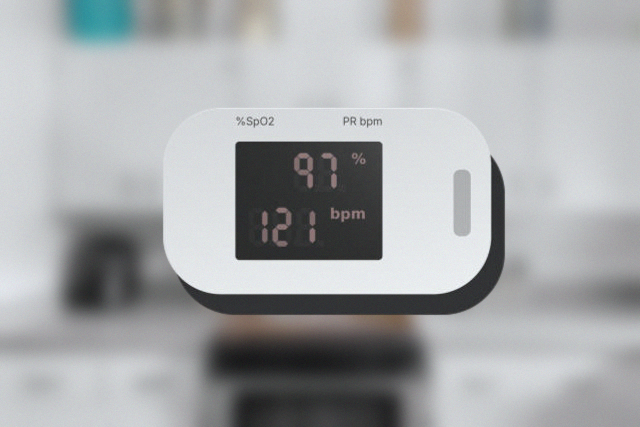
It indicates 121 bpm
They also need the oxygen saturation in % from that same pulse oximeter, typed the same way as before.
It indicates 97 %
